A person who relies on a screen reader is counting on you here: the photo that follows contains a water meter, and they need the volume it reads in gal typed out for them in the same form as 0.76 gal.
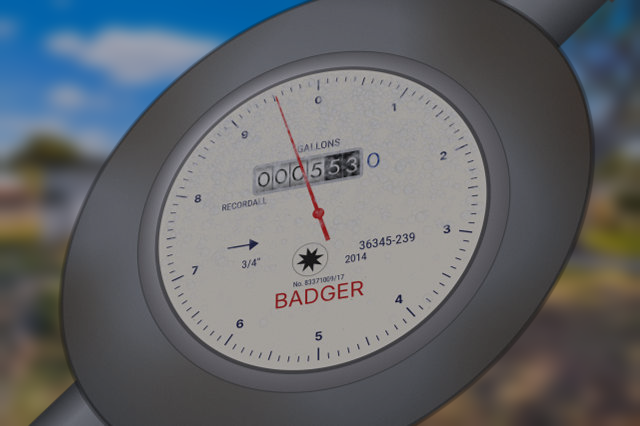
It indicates 5529.5 gal
